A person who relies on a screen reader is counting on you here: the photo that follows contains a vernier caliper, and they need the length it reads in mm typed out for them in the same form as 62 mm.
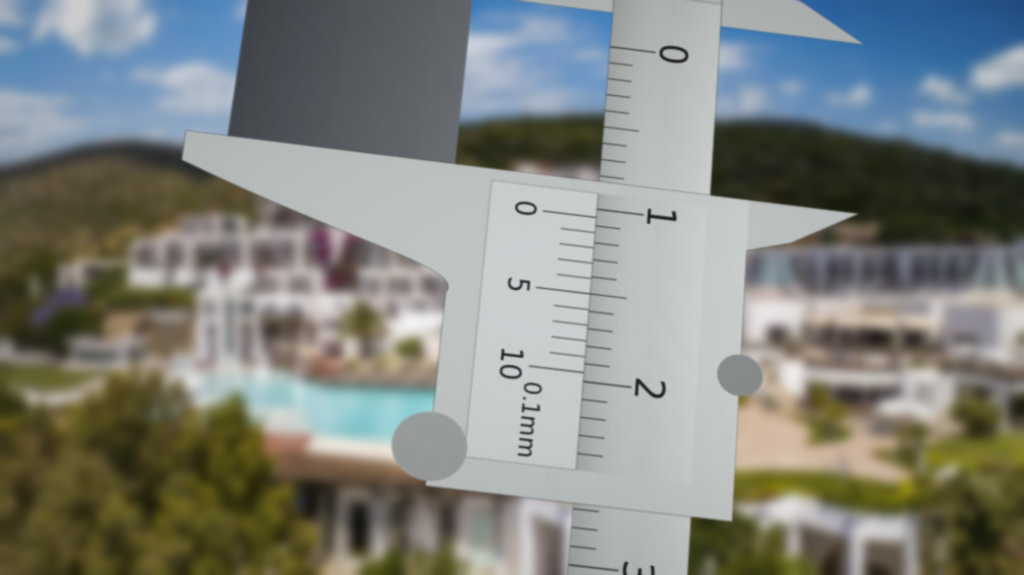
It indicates 10.5 mm
